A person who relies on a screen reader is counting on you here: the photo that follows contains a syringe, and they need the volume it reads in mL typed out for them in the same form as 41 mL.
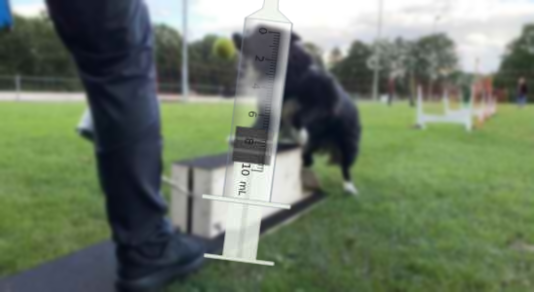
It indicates 7 mL
